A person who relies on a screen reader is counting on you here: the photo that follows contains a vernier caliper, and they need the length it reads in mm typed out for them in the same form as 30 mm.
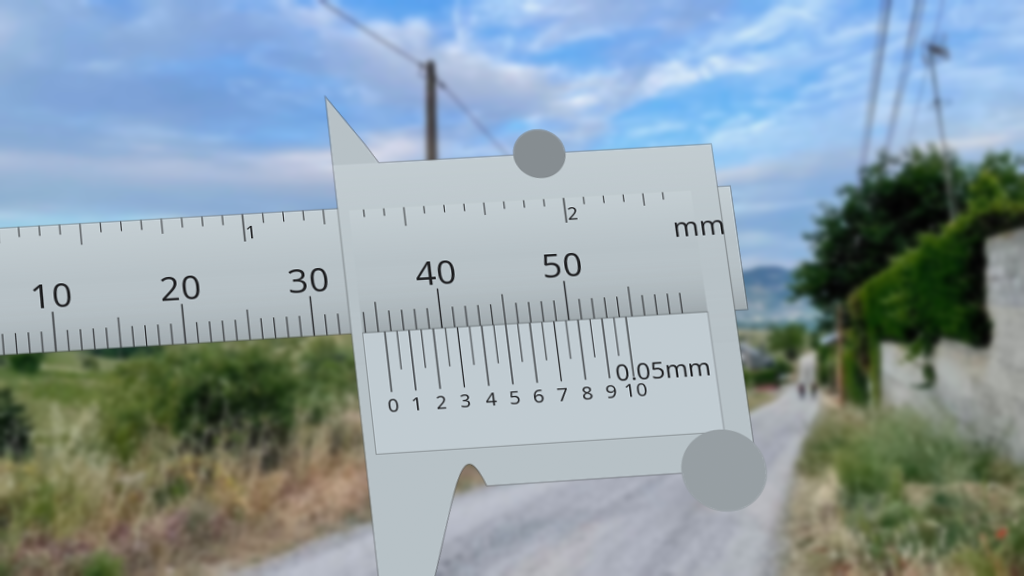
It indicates 35.5 mm
